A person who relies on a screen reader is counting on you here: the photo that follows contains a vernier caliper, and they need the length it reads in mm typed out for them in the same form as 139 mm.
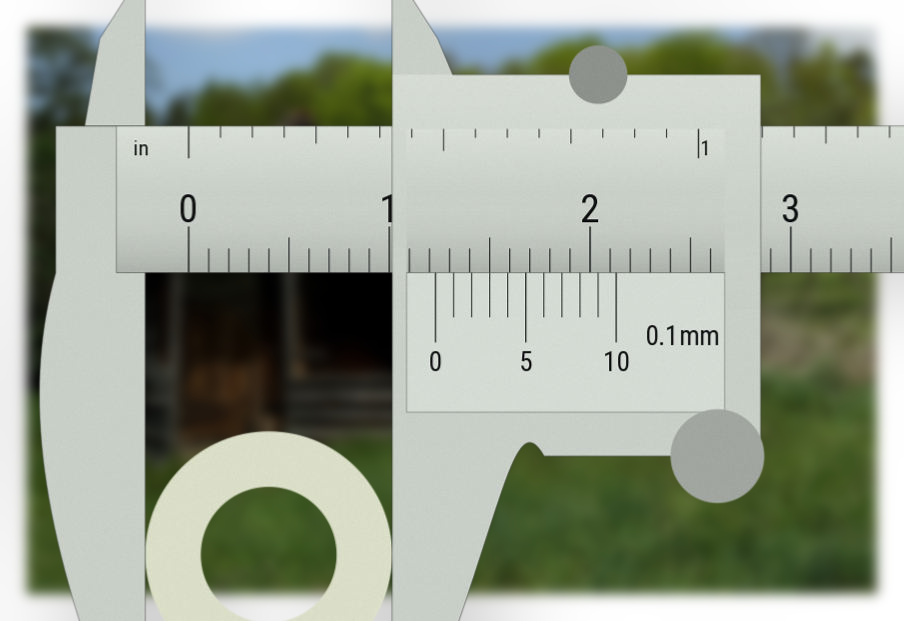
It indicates 12.3 mm
